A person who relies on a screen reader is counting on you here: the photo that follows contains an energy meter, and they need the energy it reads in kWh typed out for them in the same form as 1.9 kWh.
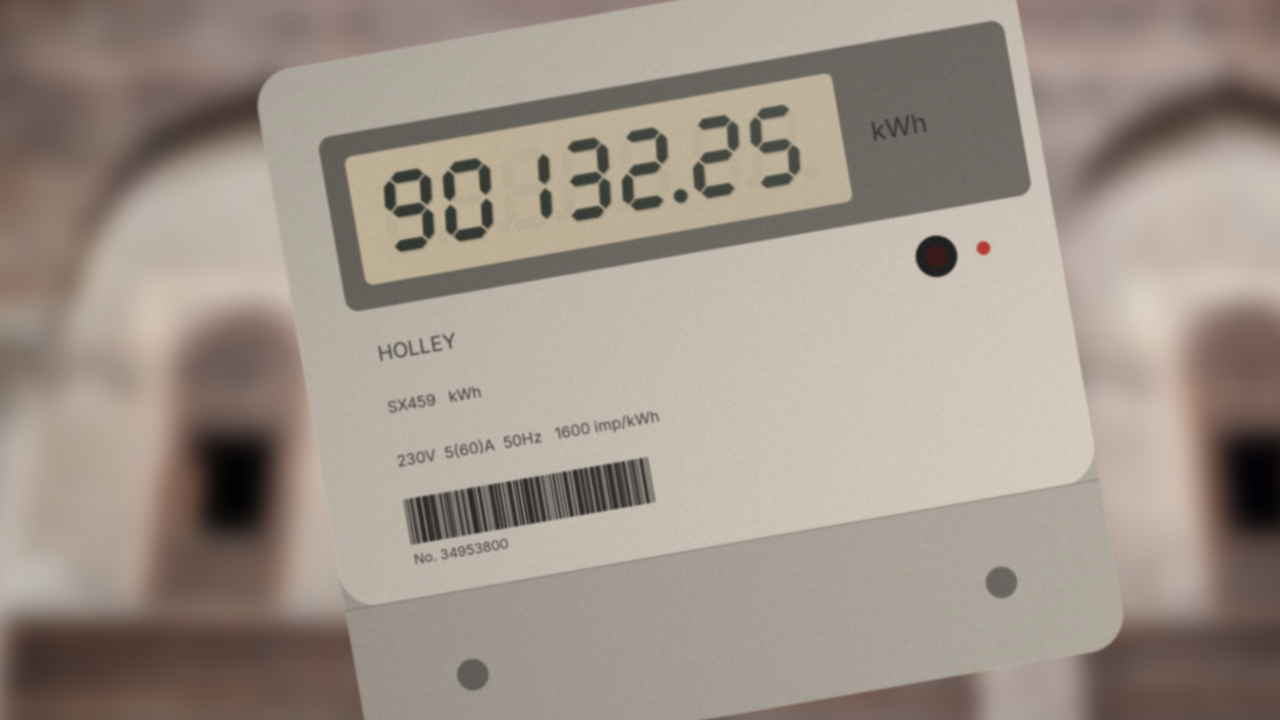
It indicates 90132.25 kWh
